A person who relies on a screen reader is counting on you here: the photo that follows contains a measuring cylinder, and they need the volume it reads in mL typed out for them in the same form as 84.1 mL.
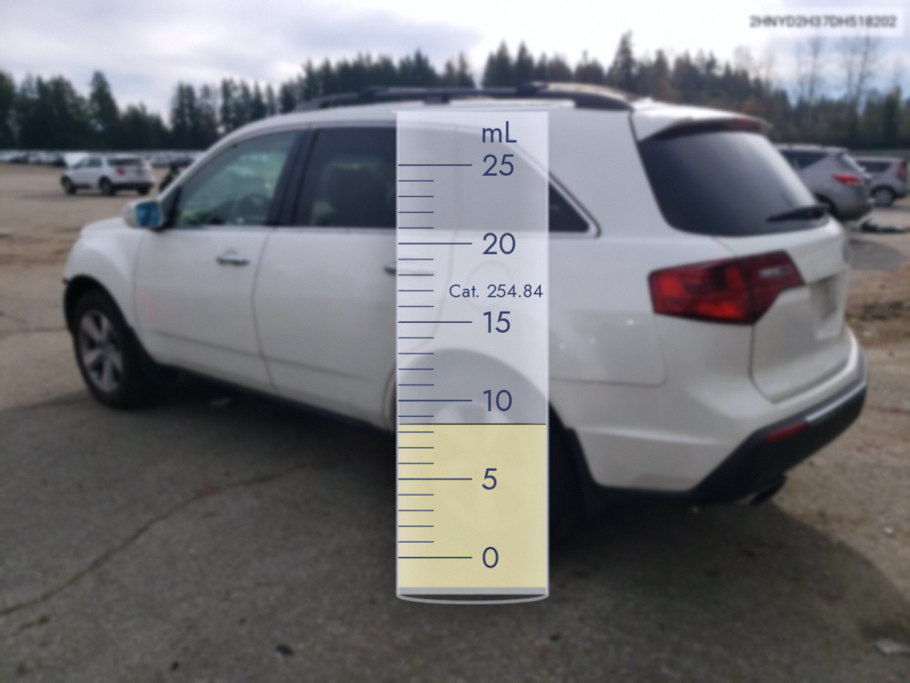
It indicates 8.5 mL
